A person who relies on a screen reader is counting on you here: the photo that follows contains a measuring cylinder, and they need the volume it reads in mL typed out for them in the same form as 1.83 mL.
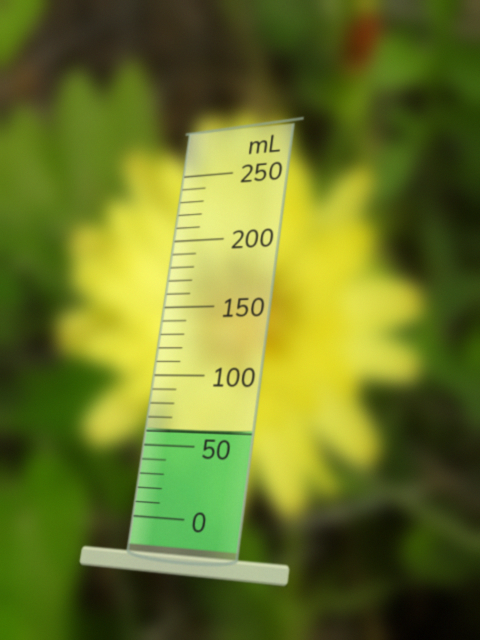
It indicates 60 mL
